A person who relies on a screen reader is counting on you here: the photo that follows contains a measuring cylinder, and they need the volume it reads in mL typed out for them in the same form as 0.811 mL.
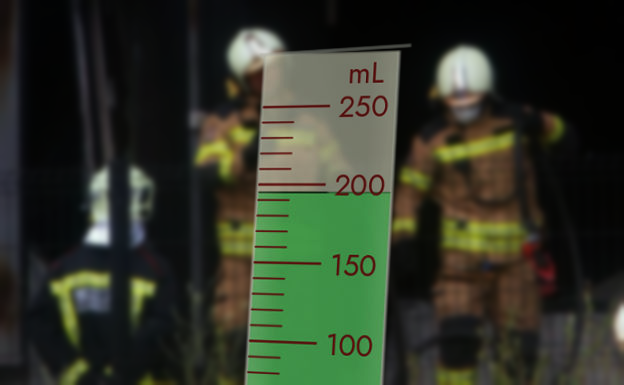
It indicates 195 mL
